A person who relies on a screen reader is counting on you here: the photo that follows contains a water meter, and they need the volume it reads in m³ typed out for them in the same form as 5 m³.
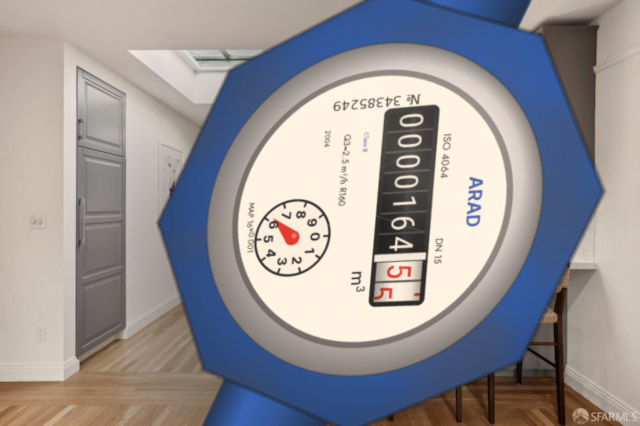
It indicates 164.546 m³
